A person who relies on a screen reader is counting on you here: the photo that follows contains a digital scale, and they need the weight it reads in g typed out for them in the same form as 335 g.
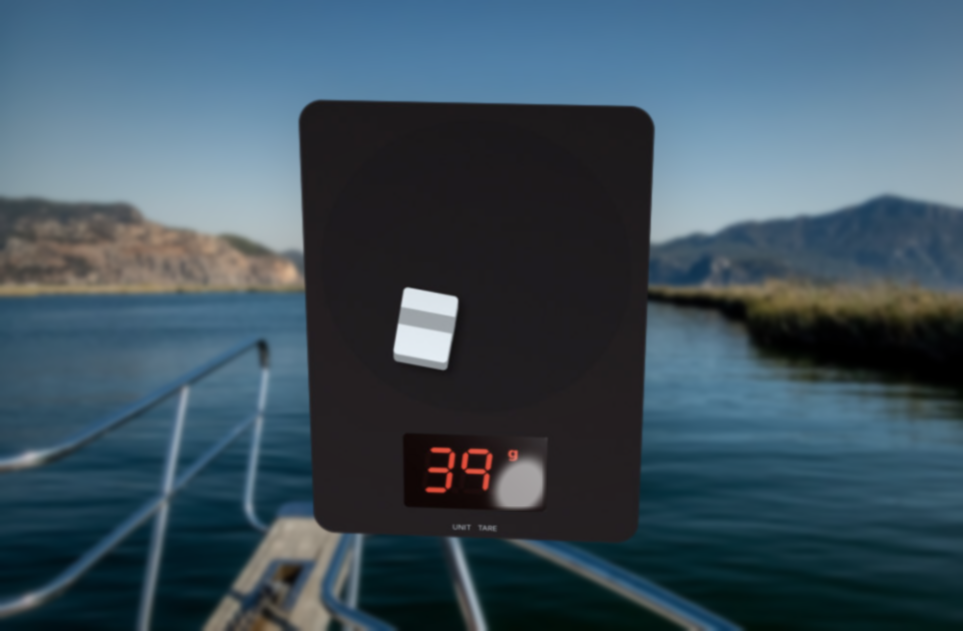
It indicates 39 g
